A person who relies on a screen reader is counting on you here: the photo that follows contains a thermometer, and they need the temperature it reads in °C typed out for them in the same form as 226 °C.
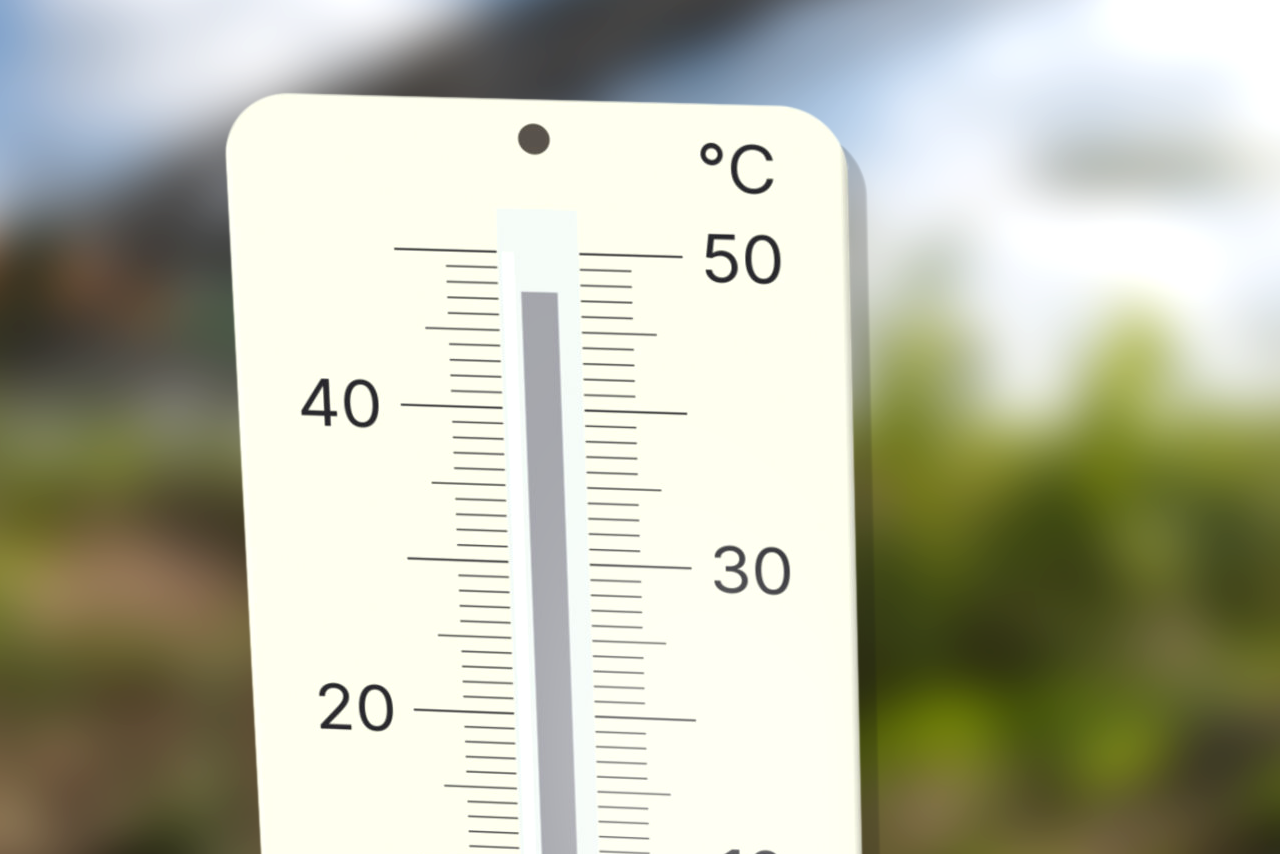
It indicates 47.5 °C
